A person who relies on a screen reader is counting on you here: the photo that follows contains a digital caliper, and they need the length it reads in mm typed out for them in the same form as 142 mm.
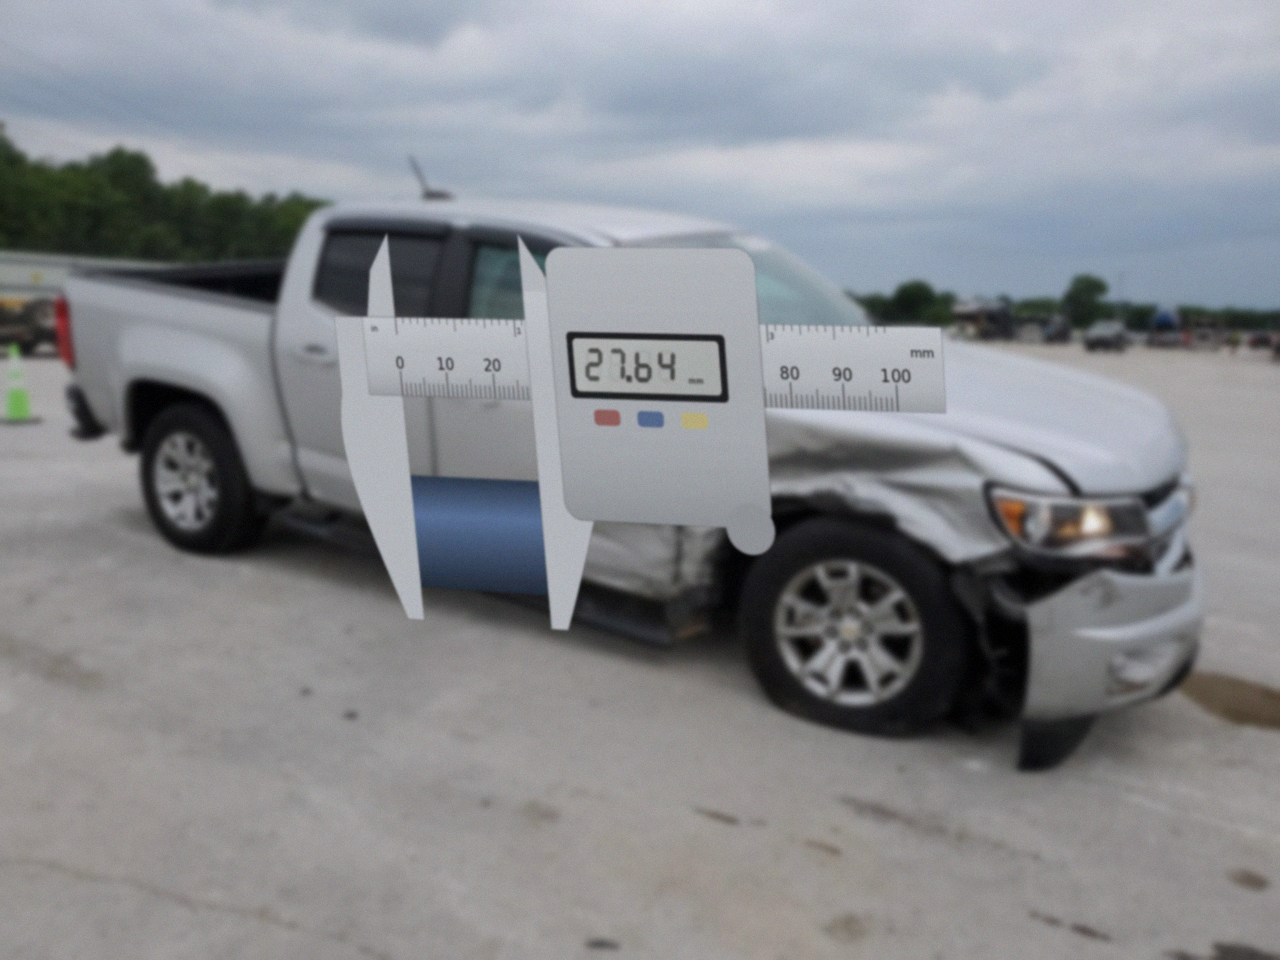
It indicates 27.64 mm
